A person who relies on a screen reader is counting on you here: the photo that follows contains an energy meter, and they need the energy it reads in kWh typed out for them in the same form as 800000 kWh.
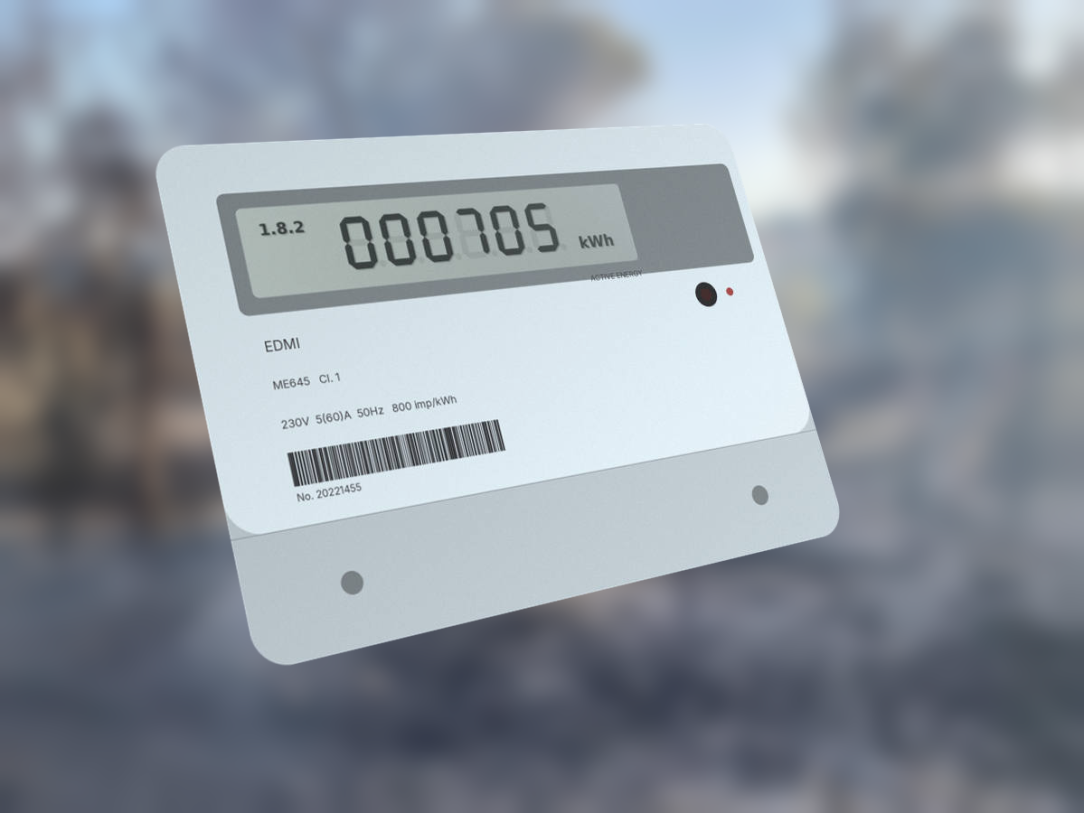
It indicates 705 kWh
